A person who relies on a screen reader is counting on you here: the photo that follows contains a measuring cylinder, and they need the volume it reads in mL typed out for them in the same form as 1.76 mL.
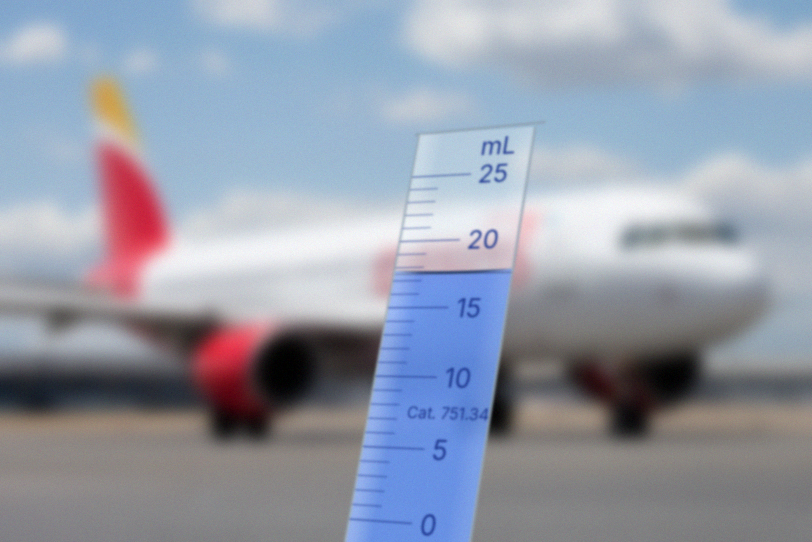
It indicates 17.5 mL
